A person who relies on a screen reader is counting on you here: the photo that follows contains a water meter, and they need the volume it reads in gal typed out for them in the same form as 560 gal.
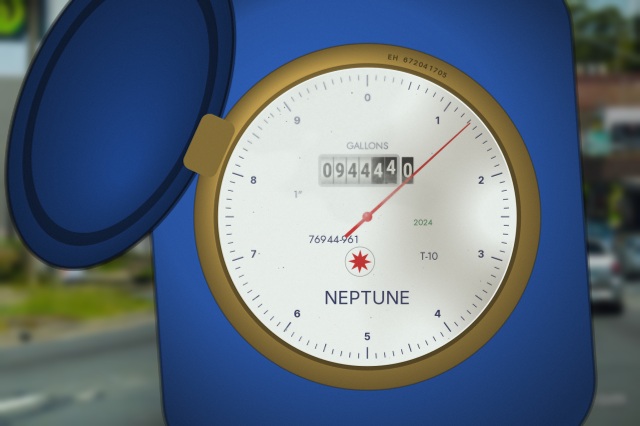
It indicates 944441.3 gal
